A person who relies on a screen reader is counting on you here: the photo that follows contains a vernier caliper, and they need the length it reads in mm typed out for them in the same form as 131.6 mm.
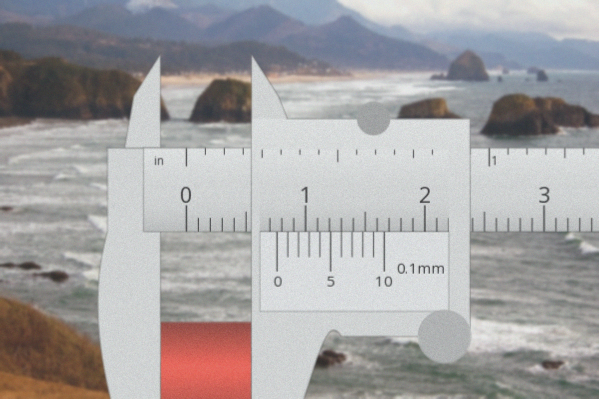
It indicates 7.6 mm
